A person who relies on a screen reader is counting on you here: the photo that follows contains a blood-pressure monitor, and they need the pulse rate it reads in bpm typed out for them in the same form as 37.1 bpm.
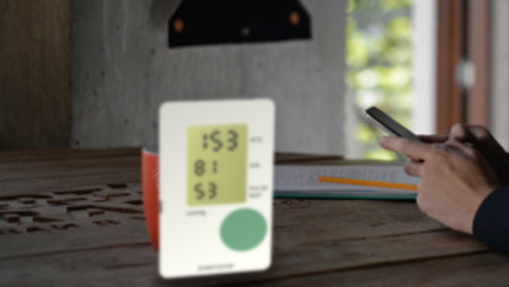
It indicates 53 bpm
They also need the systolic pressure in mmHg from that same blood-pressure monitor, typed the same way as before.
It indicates 153 mmHg
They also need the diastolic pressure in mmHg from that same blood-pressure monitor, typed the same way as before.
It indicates 81 mmHg
